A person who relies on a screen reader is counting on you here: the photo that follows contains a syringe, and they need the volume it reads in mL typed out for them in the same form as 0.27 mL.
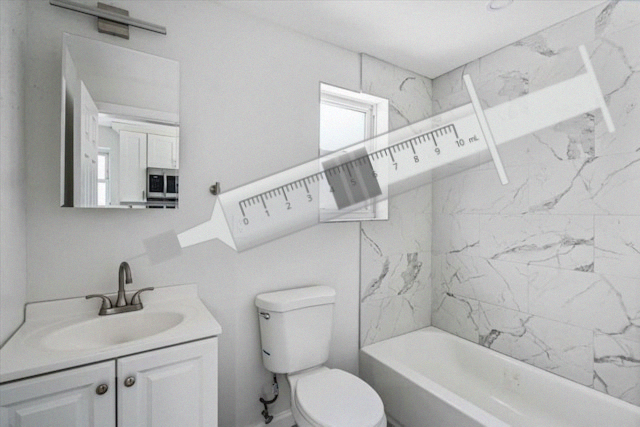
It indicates 4 mL
